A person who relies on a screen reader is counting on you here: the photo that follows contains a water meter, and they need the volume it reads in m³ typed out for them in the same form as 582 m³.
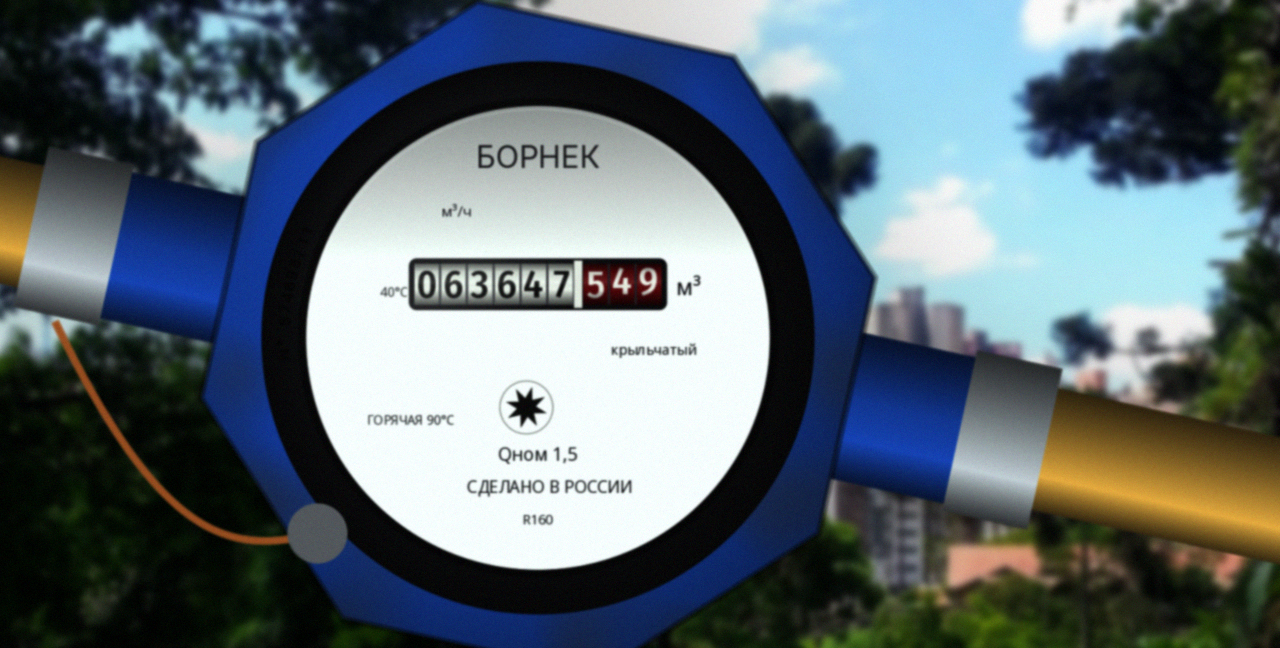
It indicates 63647.549 m³
